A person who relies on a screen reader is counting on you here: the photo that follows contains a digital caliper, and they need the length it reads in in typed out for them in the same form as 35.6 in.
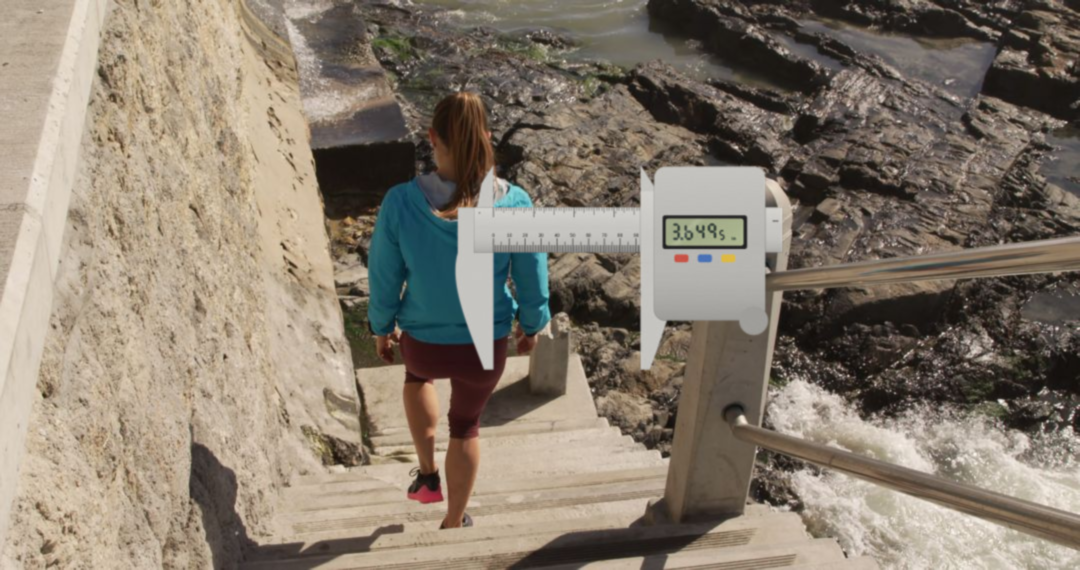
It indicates 3.6495 in
